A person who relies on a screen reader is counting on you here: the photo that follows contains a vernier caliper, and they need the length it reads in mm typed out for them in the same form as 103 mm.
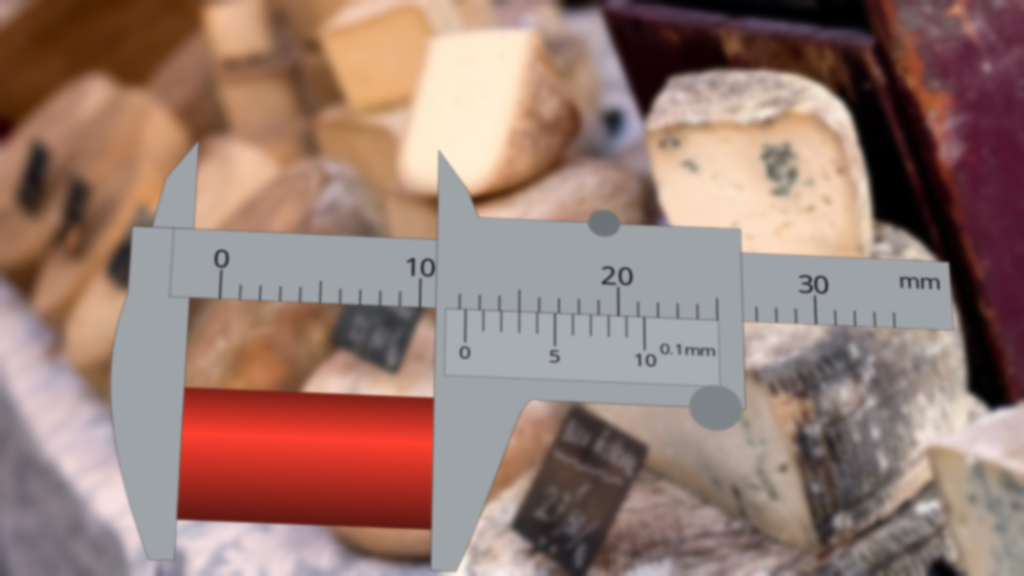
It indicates 12.3 mm
